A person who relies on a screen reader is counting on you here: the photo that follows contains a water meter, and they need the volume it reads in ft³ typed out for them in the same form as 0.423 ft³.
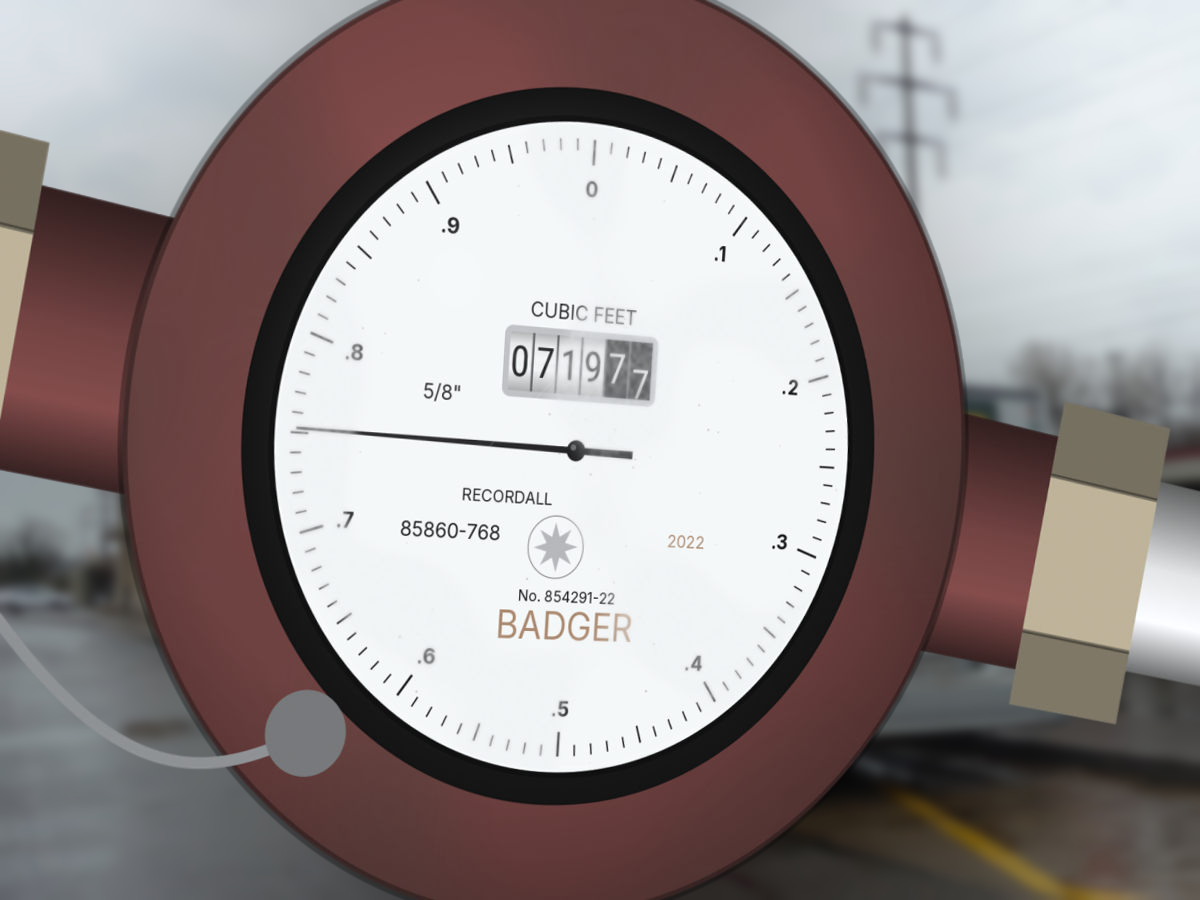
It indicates 71976.75 ft³
